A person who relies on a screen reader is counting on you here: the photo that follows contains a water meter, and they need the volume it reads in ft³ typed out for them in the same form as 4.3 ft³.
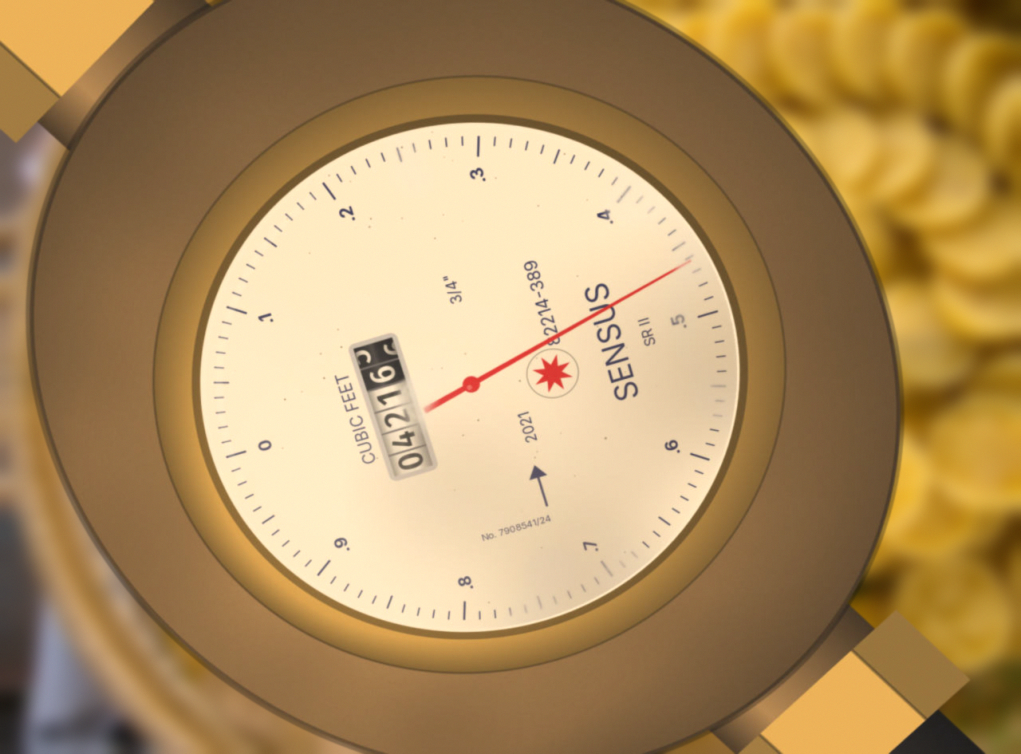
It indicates 42165.46 ft³
